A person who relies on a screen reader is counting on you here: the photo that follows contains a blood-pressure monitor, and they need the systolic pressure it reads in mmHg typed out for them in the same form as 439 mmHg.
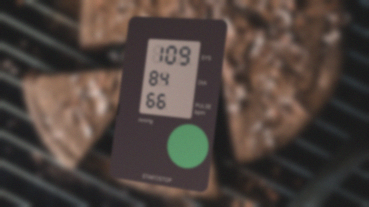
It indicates 109 mmHg
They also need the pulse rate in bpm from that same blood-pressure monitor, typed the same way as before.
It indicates 66 bpm
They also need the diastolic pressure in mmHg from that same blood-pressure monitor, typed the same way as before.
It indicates 84 mmHg
